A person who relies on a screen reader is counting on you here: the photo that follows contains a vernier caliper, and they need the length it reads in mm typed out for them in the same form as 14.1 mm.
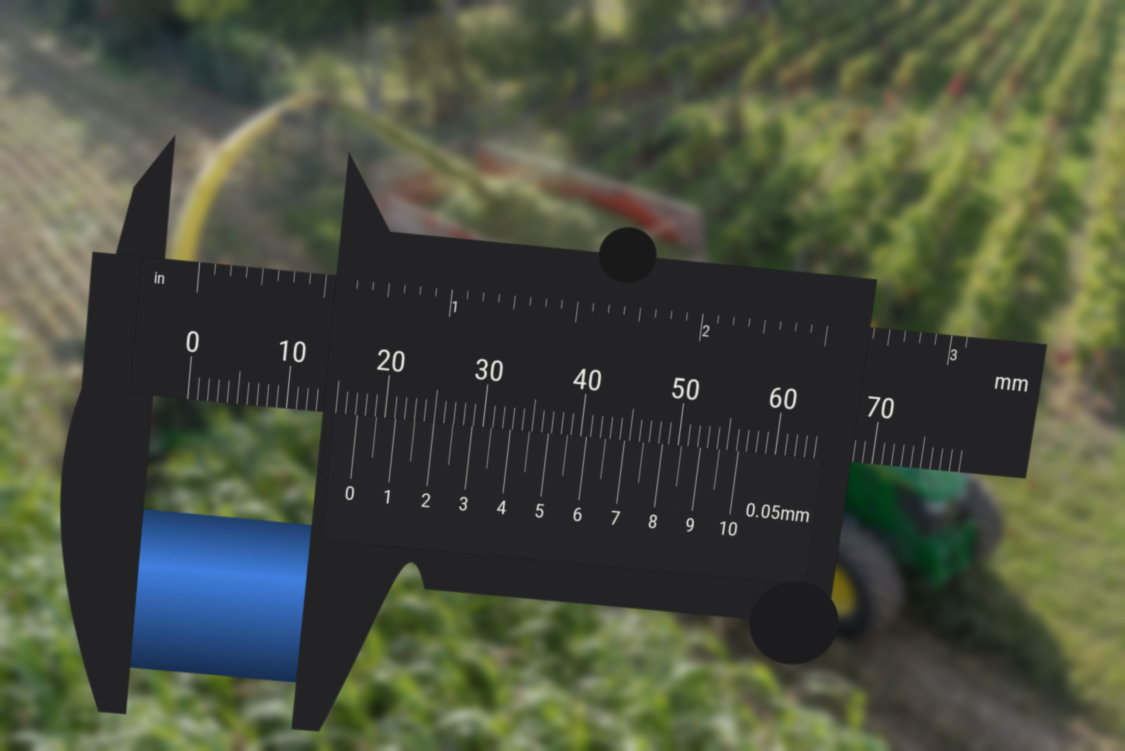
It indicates 17.2 mm
